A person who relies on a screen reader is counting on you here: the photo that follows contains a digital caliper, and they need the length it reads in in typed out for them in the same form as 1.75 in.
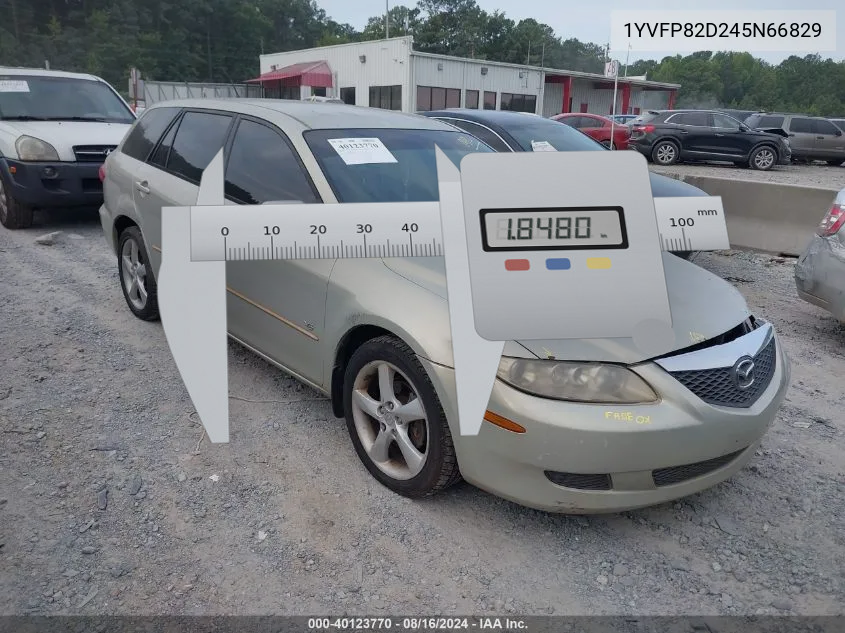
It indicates 1.8480 in
